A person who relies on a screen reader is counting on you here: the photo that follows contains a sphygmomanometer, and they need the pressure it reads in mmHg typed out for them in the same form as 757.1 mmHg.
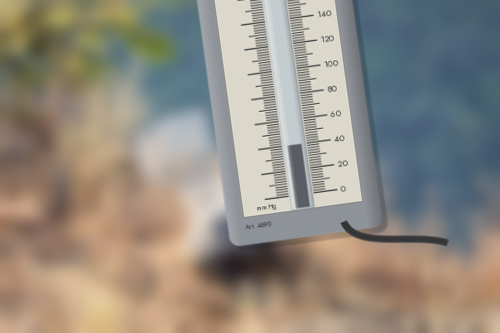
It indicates 40 mmHg
